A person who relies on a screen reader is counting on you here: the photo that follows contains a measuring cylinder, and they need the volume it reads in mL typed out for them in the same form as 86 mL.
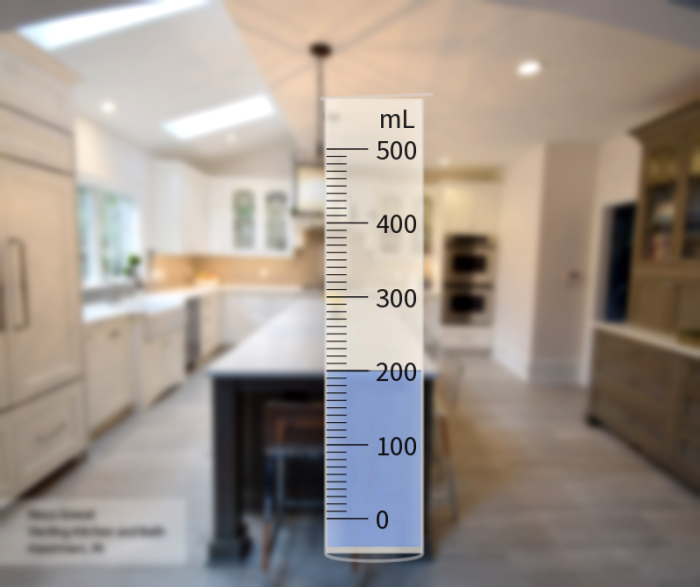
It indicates 200 mL
